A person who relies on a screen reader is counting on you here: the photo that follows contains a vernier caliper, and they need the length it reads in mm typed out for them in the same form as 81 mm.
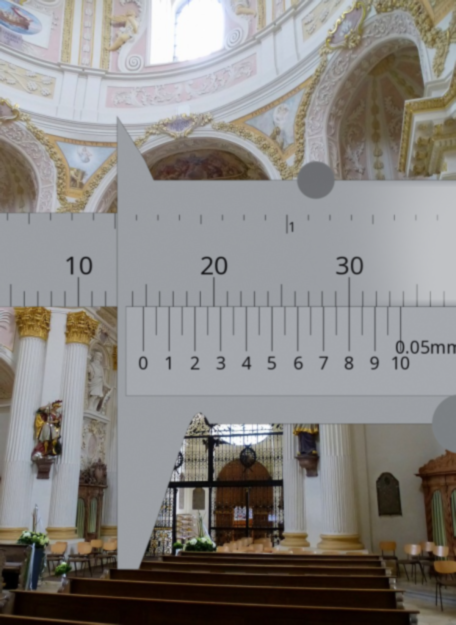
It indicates 14.8 mm
